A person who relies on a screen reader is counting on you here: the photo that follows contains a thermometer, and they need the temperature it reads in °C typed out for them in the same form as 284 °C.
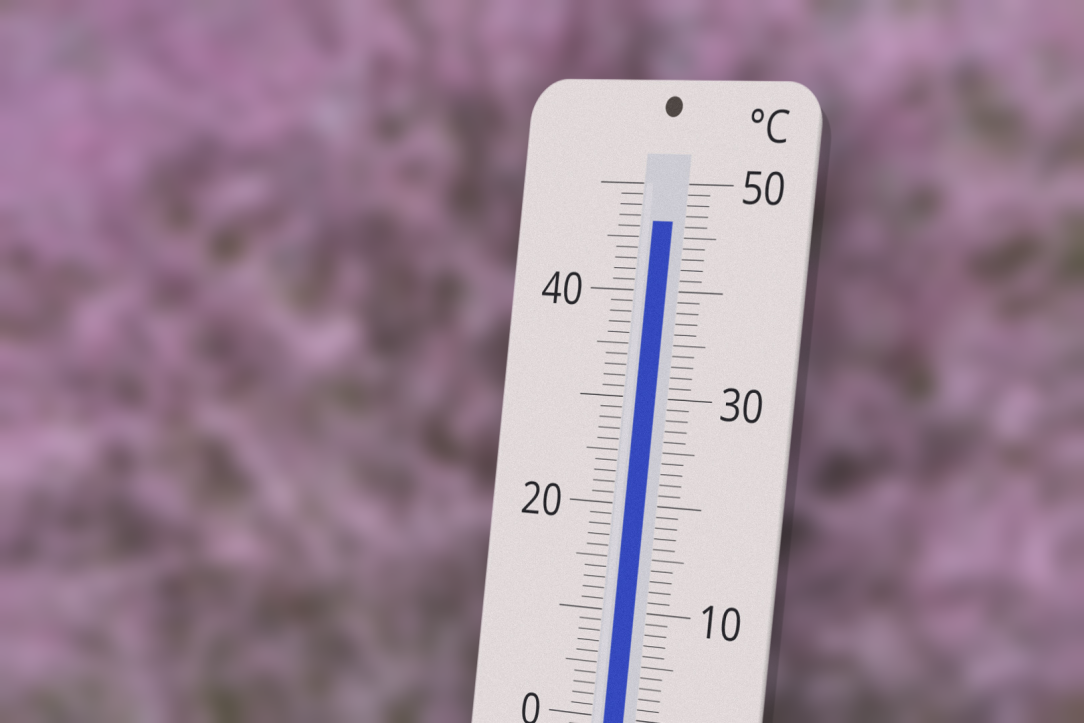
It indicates 46.5 °C
